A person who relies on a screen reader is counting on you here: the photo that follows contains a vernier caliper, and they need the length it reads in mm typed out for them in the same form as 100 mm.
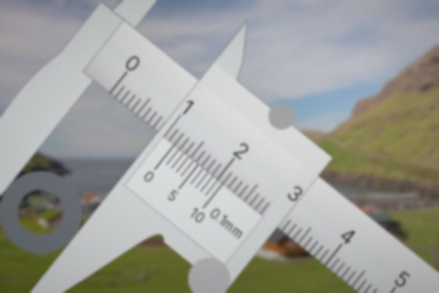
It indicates 12.0 mm
